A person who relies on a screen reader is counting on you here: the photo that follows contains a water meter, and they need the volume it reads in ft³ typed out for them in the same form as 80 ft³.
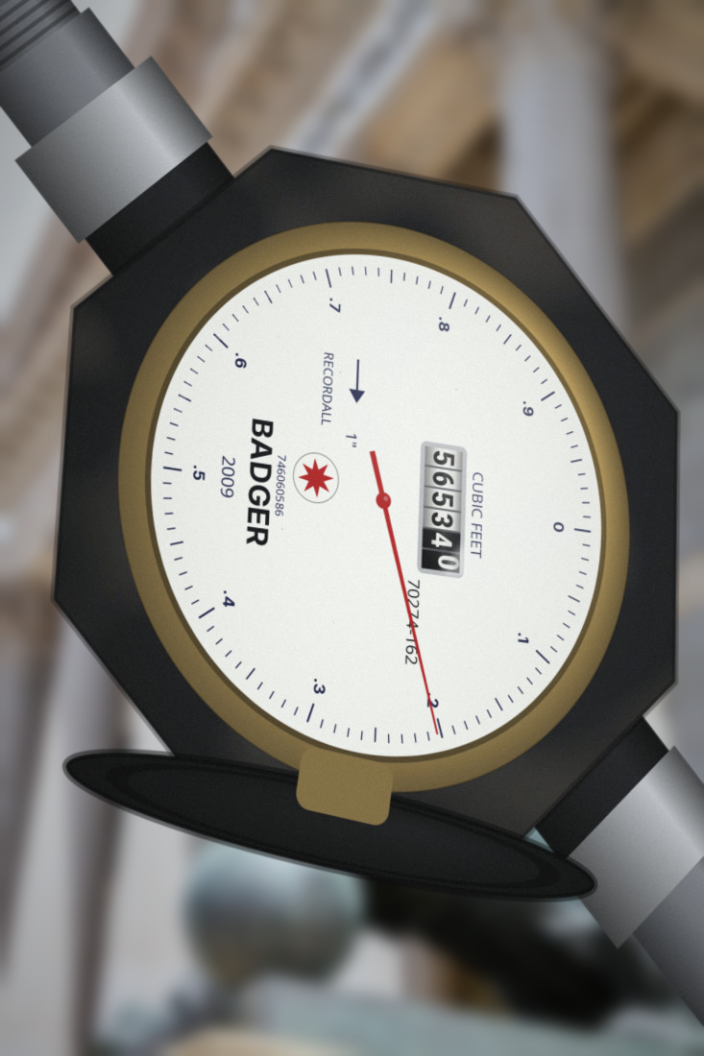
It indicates 565340.20 ft³
